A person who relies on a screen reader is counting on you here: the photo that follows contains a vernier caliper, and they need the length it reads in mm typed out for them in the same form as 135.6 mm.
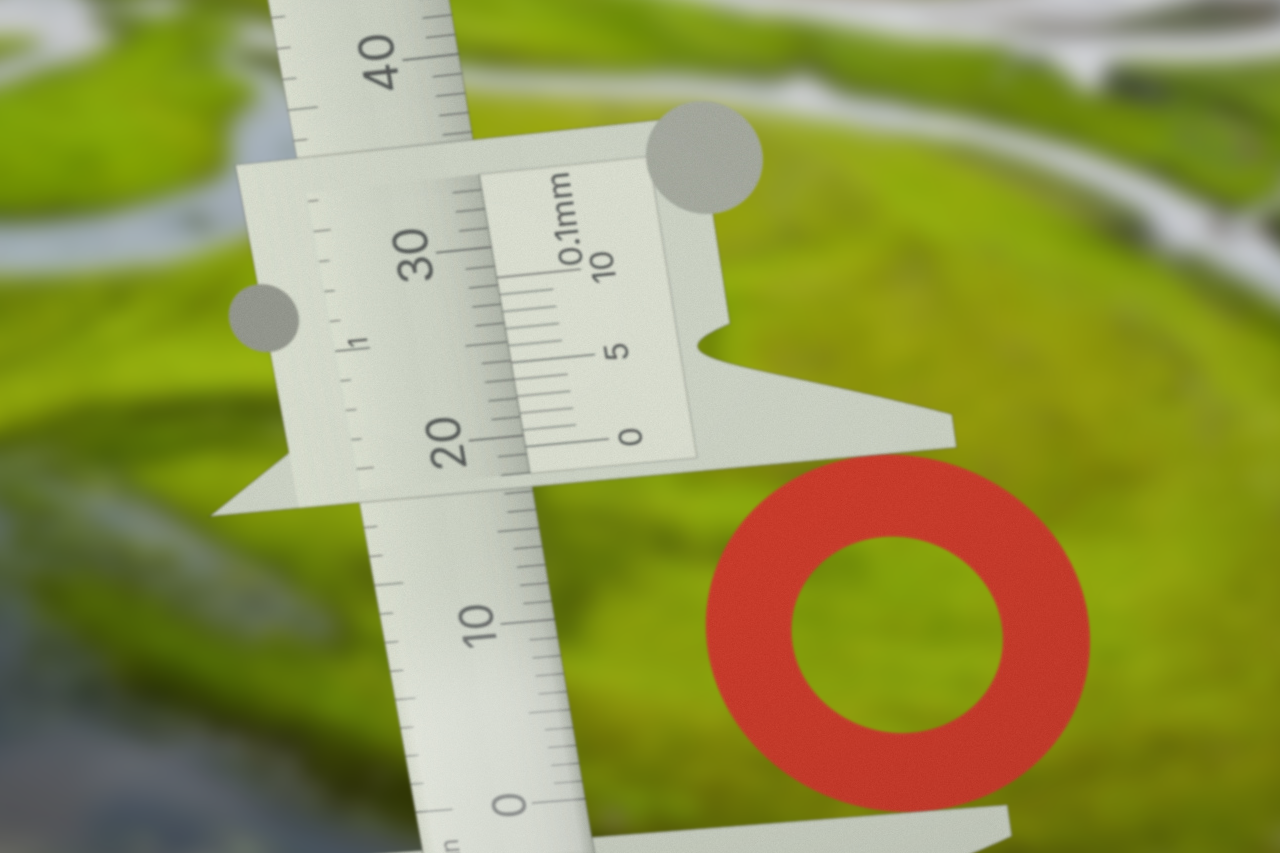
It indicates 19.4 mm
